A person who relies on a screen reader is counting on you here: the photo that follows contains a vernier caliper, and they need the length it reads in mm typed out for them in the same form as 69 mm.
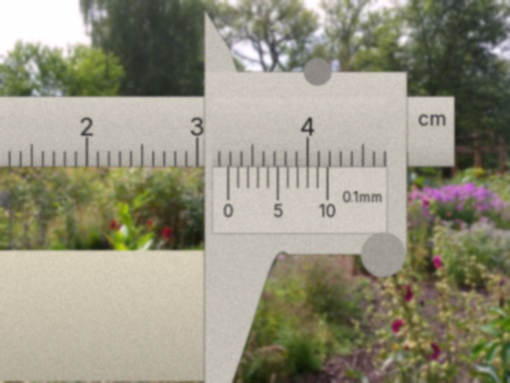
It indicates 32.8 mm
